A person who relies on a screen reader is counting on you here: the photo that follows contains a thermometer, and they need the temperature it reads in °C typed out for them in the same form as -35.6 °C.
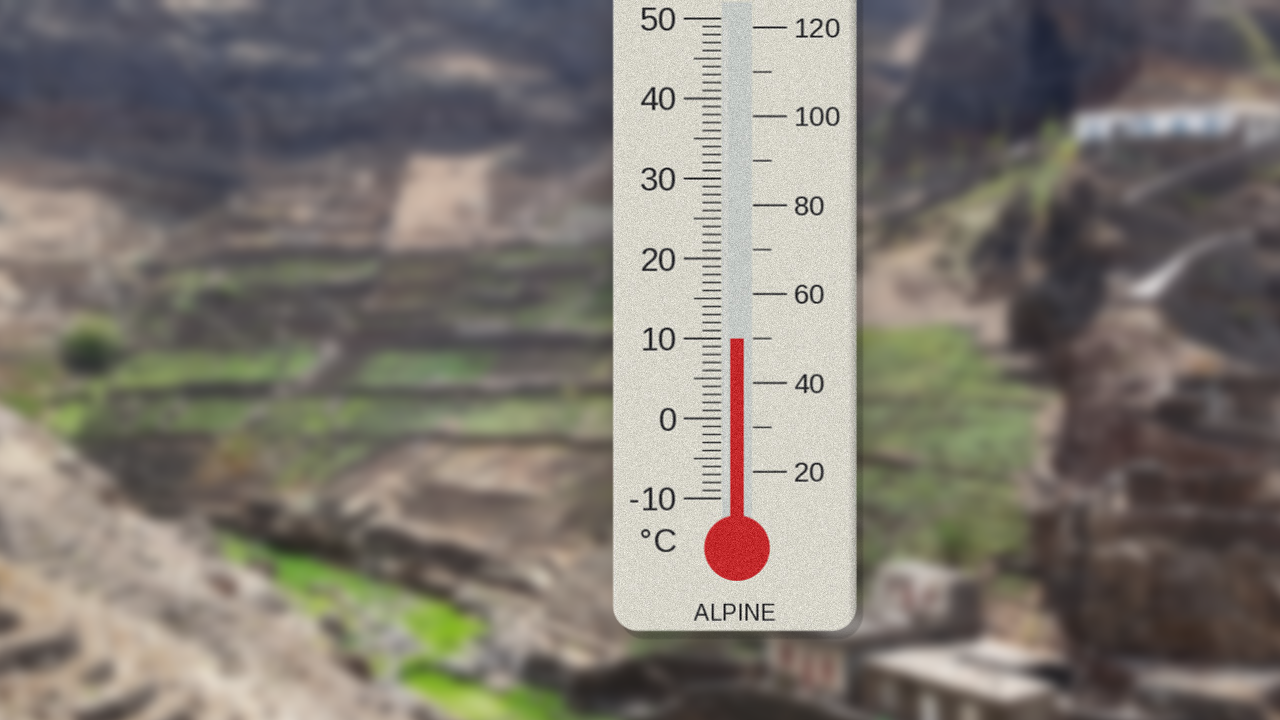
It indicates 10 °C
